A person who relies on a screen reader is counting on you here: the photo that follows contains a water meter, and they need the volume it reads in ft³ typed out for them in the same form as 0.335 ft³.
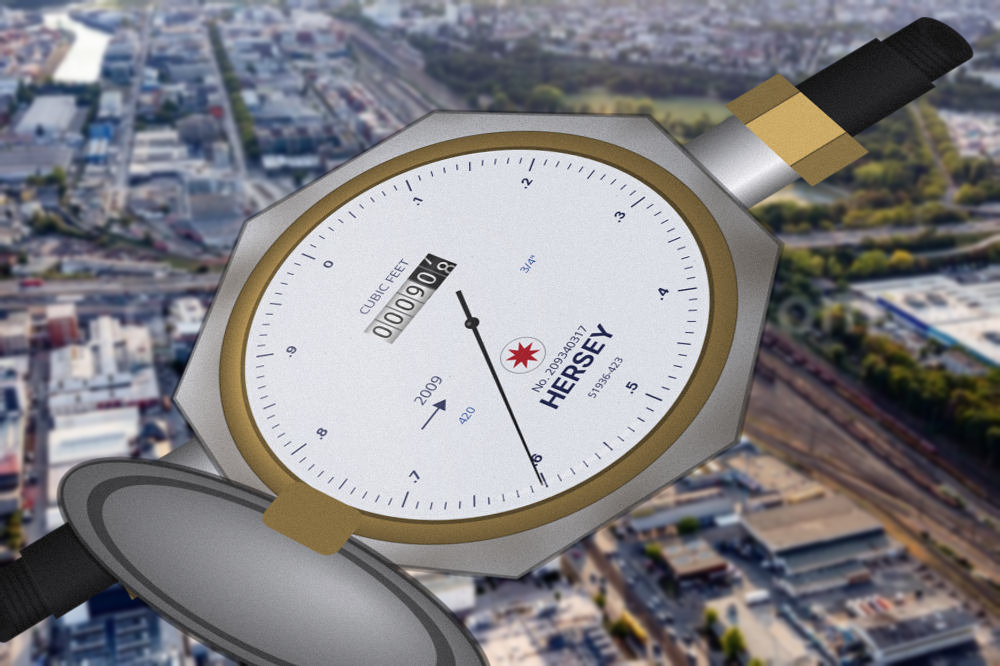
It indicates 907.60 ft³
